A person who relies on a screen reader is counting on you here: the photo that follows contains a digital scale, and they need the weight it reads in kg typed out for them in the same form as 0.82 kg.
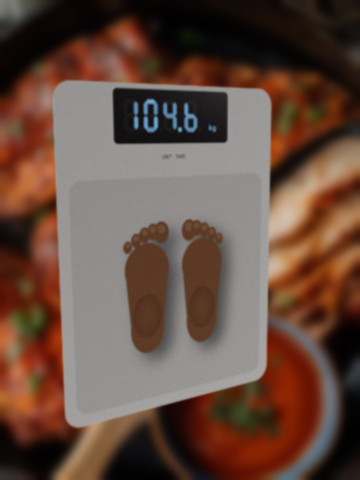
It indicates 104.6 kg
